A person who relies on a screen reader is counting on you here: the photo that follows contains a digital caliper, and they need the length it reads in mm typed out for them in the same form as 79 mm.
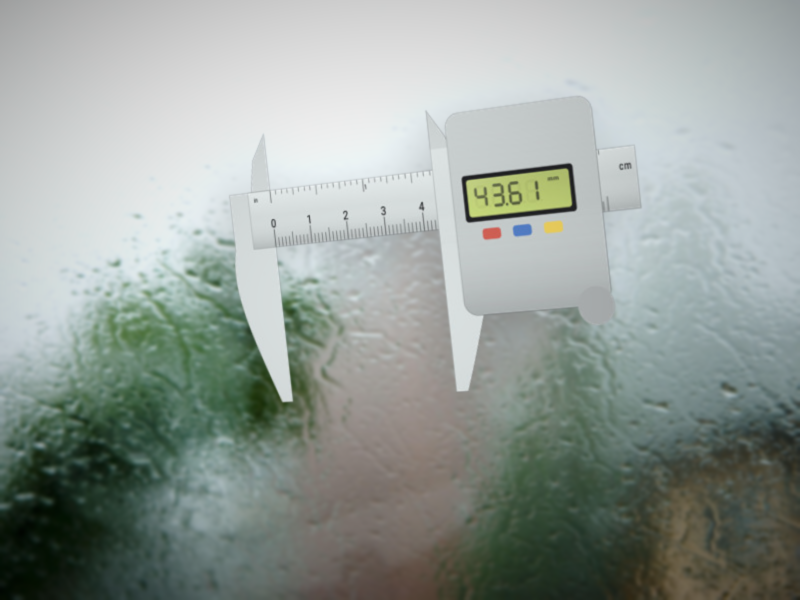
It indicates 43.61 mm
